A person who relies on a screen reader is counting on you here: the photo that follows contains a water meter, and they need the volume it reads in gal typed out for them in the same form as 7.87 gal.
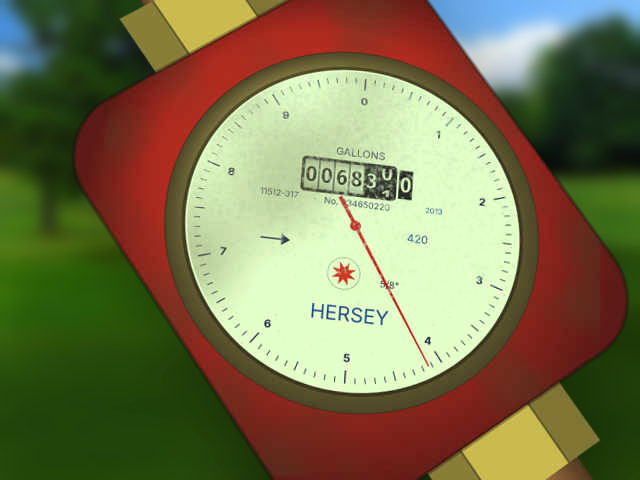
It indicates 68304.1 gal
